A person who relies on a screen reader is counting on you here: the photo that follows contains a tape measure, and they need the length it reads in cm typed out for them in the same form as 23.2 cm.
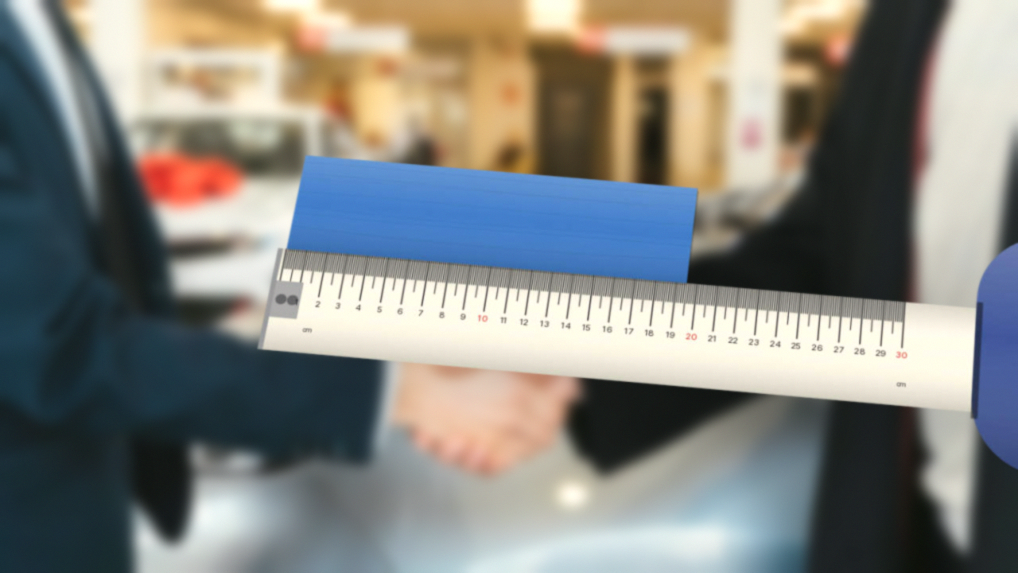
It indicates 19.5 cm
